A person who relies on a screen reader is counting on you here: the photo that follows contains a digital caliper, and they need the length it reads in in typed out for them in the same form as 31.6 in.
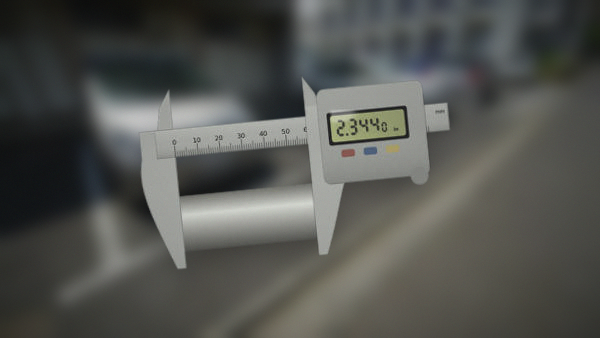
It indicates 2.3440 in
